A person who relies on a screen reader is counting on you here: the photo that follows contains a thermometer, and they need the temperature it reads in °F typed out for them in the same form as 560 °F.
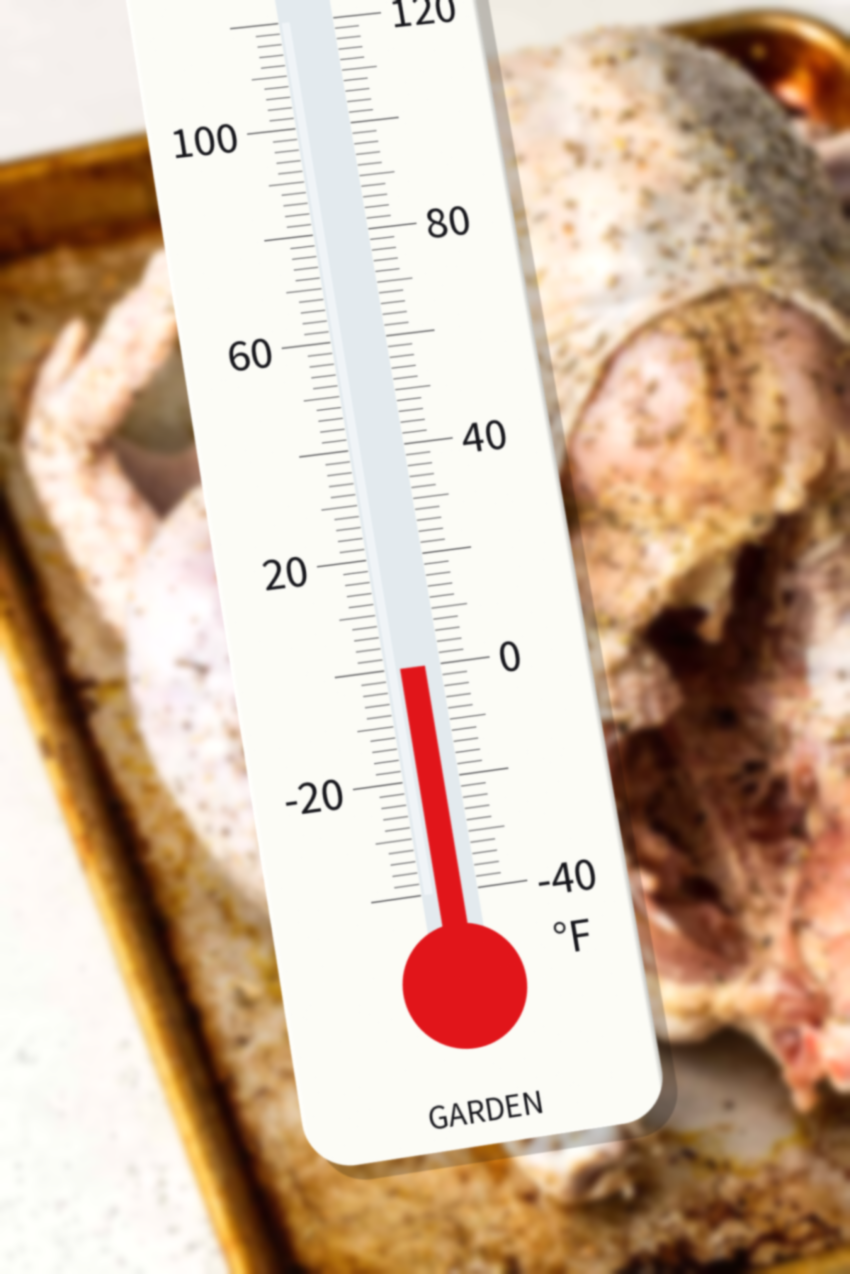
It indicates 0 °F
